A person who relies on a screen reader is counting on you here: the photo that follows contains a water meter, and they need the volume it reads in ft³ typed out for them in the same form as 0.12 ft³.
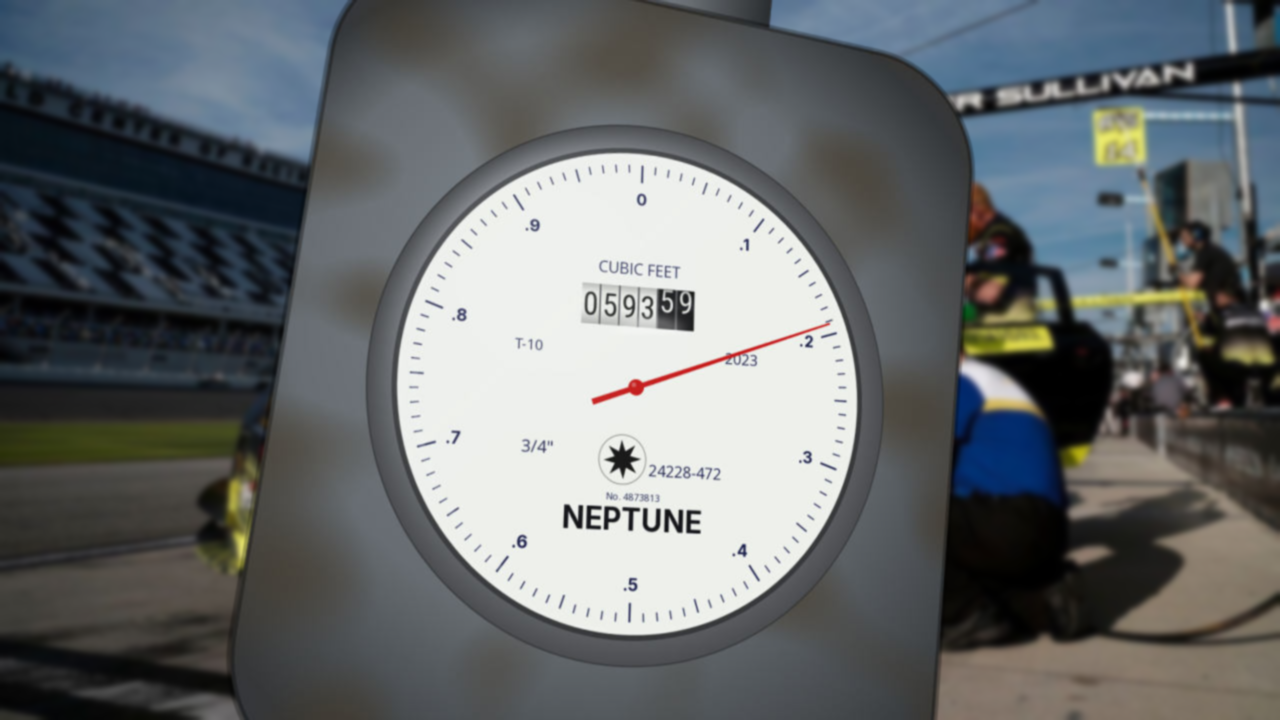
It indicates 59359.19 ft³
